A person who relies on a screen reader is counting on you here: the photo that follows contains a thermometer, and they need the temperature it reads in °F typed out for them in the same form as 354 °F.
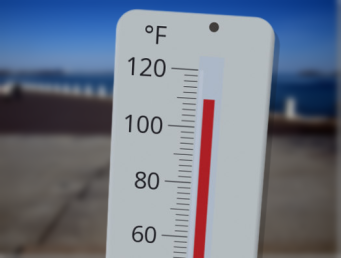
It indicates 110 °F
